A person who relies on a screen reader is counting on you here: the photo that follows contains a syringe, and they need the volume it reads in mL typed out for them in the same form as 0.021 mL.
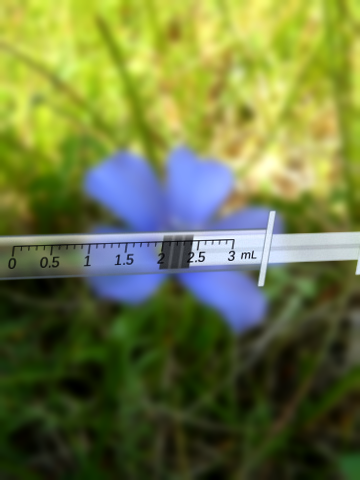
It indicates 2 mL
